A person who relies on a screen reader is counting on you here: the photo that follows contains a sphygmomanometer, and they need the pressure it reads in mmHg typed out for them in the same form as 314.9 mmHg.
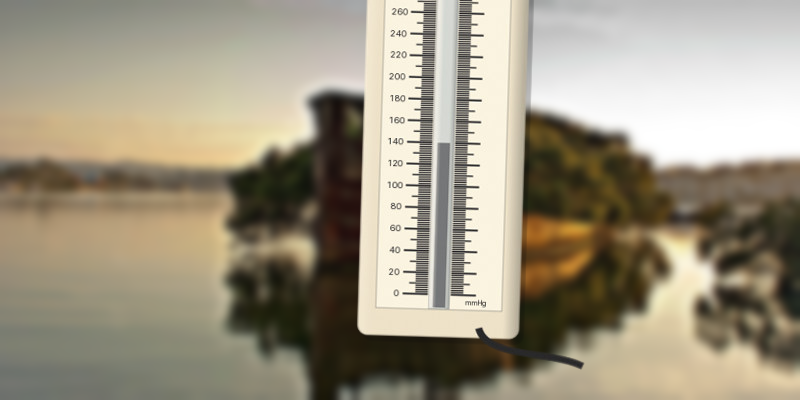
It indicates 140 mmHg
